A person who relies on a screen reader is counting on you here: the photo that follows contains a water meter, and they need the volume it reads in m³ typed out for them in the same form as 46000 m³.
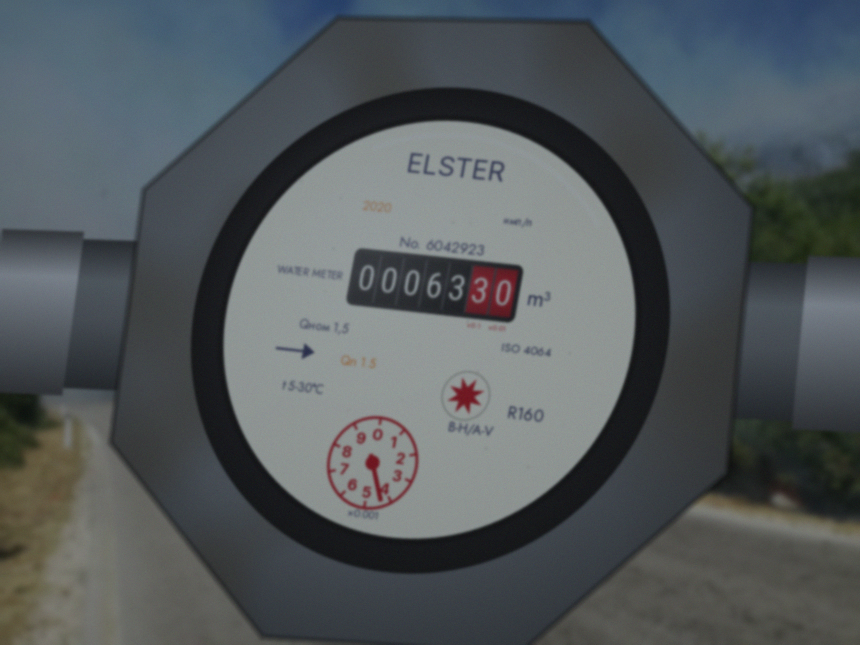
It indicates 63.304 m³
